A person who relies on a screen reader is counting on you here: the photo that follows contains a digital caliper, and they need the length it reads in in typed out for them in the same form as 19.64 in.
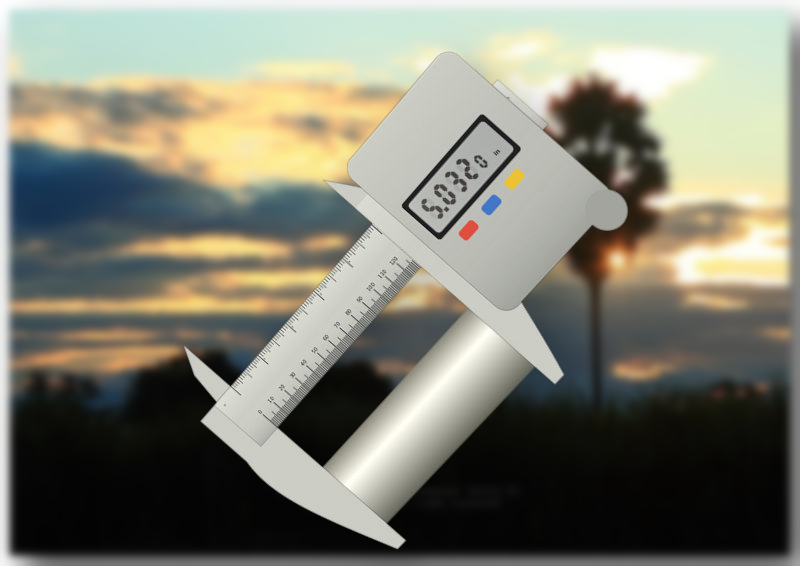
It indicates 5.0320 in
